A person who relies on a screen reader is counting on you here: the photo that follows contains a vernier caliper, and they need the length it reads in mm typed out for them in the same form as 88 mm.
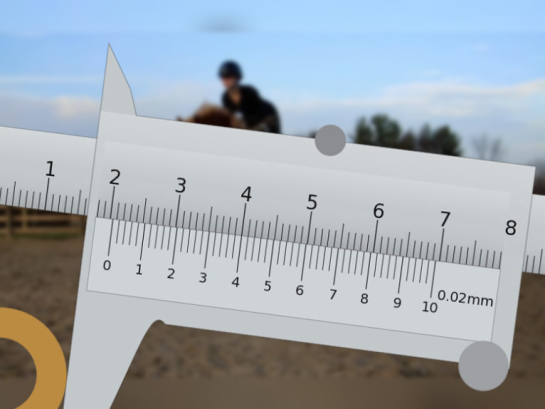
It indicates 20.4 mm
